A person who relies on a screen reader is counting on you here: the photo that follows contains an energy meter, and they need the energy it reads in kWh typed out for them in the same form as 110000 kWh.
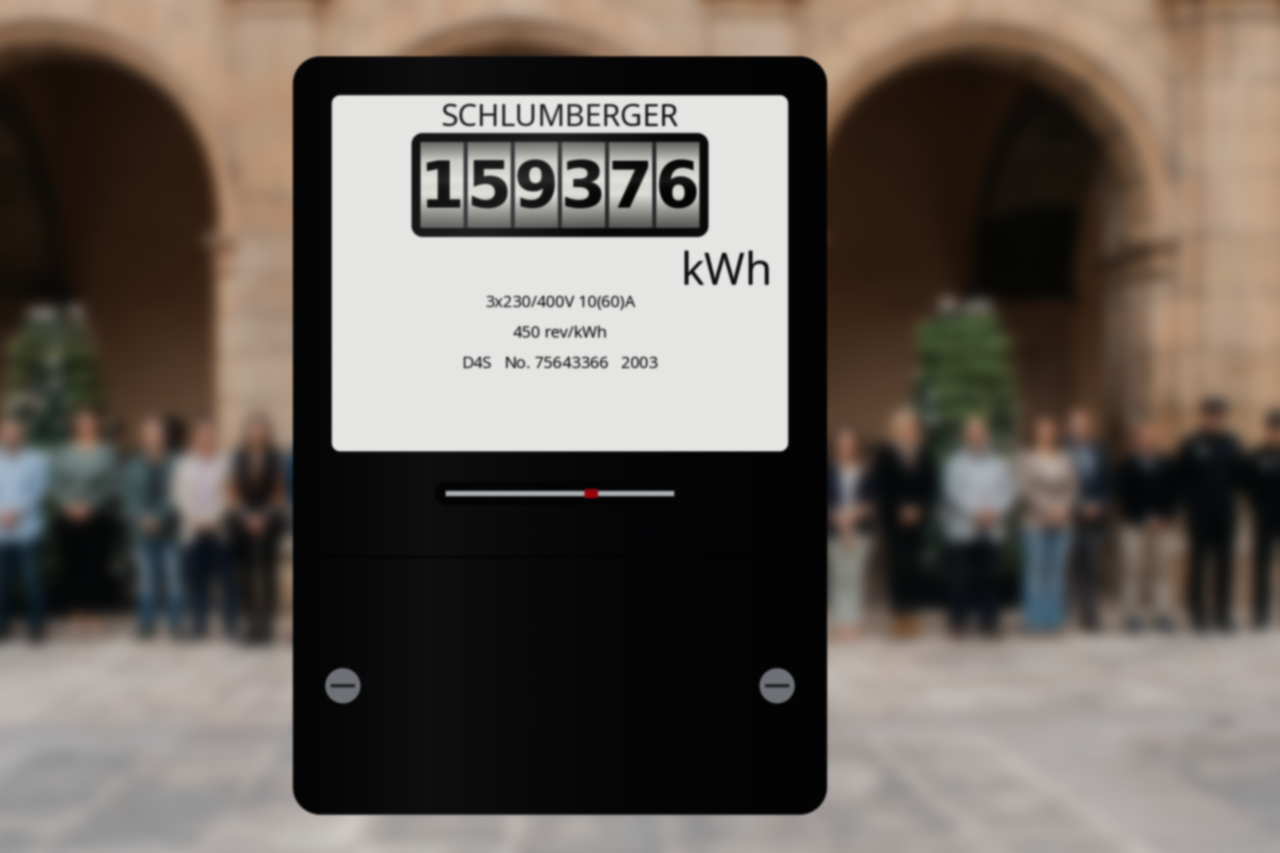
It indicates 159376 kWh
